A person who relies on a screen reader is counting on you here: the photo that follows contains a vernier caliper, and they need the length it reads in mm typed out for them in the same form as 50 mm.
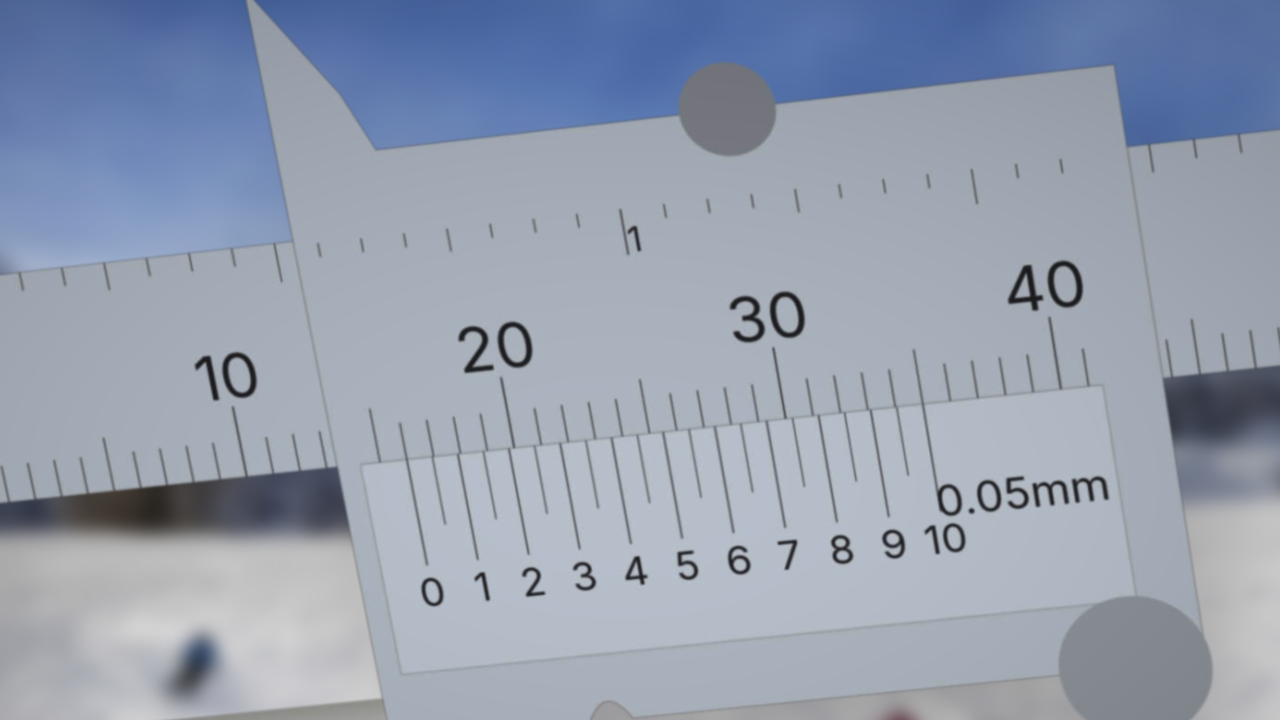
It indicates 16.0 mm
